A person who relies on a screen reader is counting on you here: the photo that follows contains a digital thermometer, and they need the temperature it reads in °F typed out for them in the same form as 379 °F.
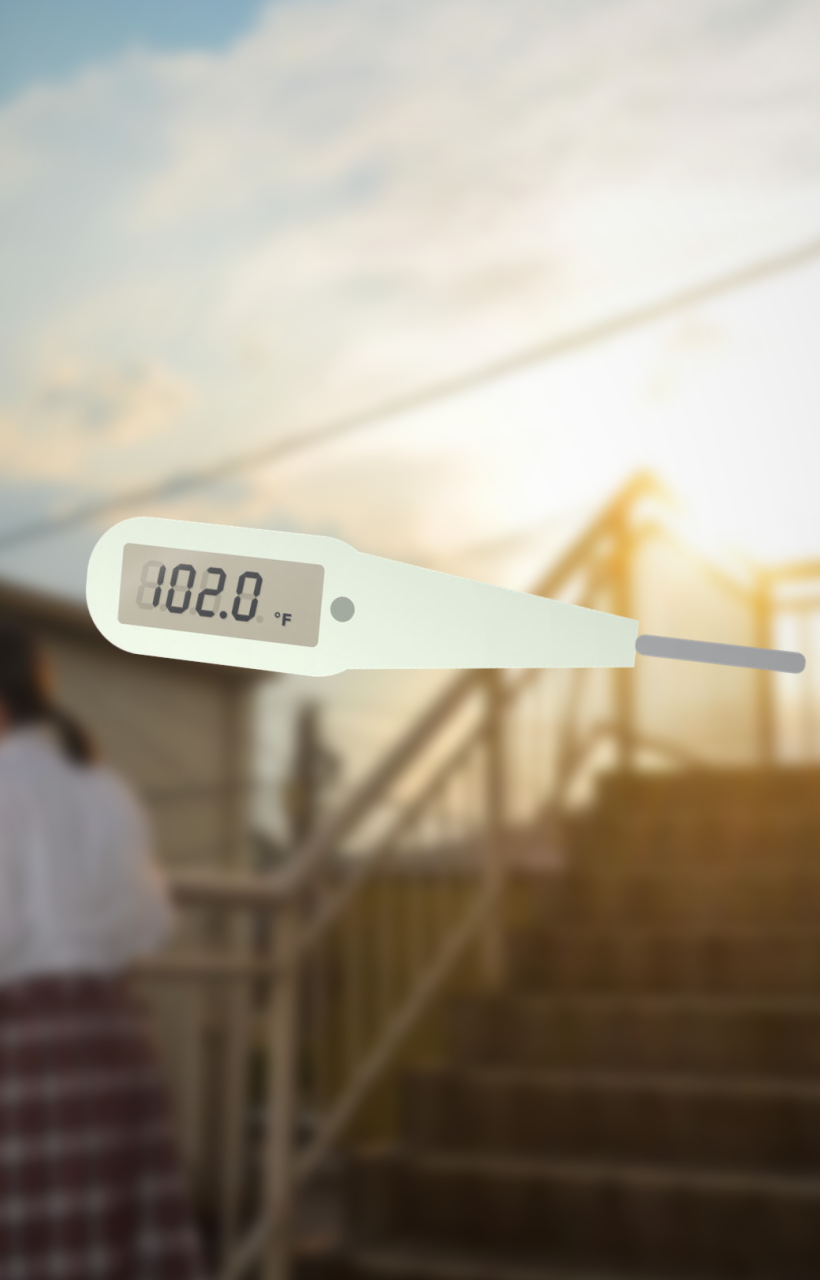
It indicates 102.0 °F
